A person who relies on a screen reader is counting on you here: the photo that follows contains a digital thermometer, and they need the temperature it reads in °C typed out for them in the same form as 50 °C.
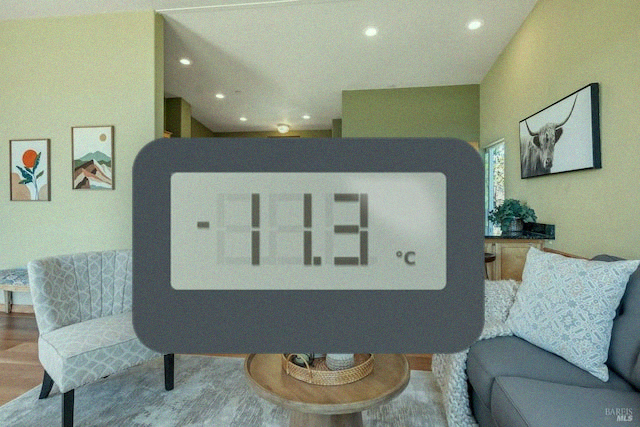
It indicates -11.3 °C
